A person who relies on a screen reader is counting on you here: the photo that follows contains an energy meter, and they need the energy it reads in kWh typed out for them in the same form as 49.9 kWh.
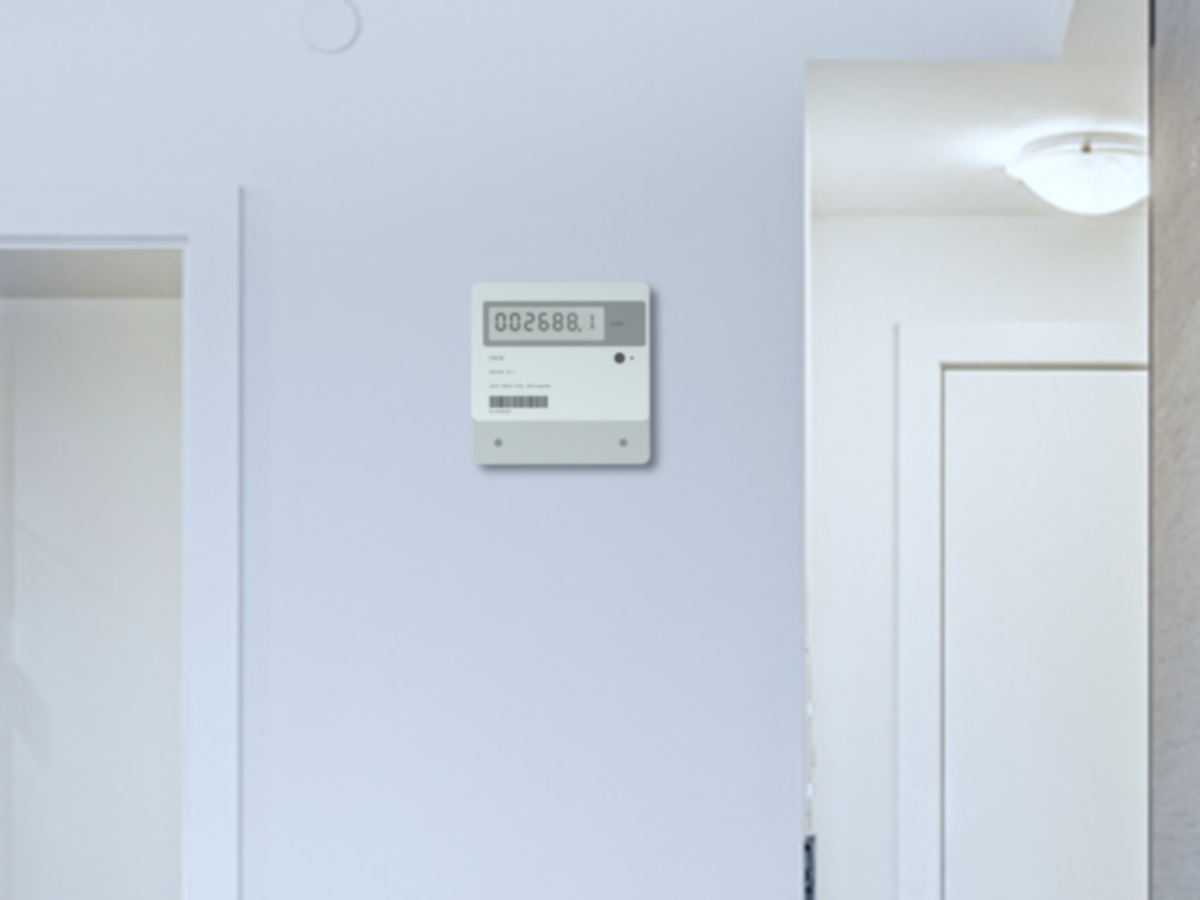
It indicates 2688.1 kWh
